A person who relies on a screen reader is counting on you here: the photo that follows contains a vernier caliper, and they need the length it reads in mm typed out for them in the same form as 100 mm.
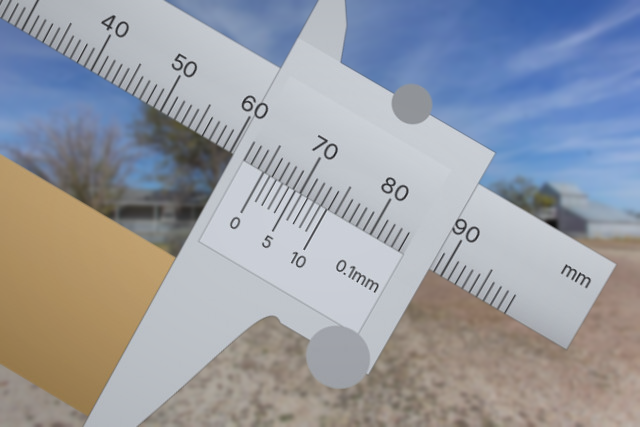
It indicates 64.8 mm
